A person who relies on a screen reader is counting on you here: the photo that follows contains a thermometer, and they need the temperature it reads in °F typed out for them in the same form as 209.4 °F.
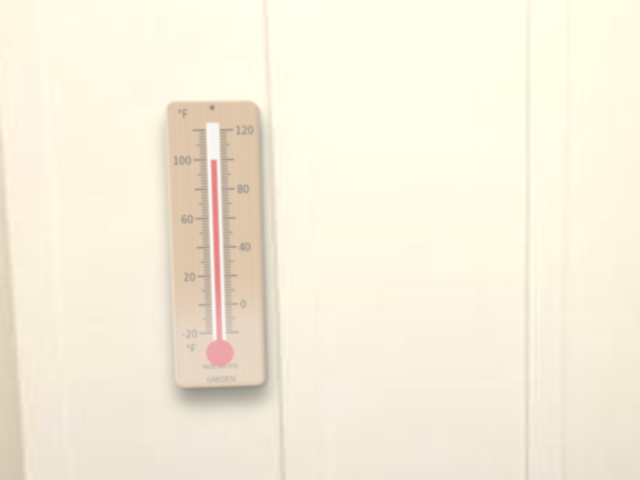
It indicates 100 °F
